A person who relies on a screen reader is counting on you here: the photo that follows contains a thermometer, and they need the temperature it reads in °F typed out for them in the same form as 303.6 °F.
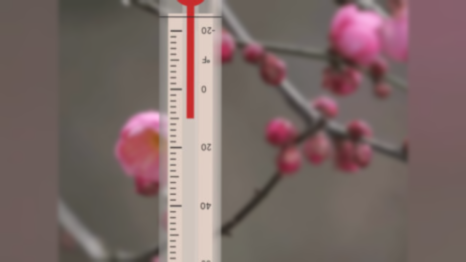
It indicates 10 °F
